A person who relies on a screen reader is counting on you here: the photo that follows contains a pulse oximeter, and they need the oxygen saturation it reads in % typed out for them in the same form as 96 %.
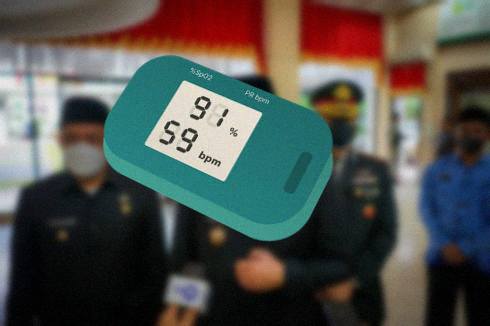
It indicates 91 %
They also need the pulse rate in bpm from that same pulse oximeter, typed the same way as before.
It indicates 59 bpm
